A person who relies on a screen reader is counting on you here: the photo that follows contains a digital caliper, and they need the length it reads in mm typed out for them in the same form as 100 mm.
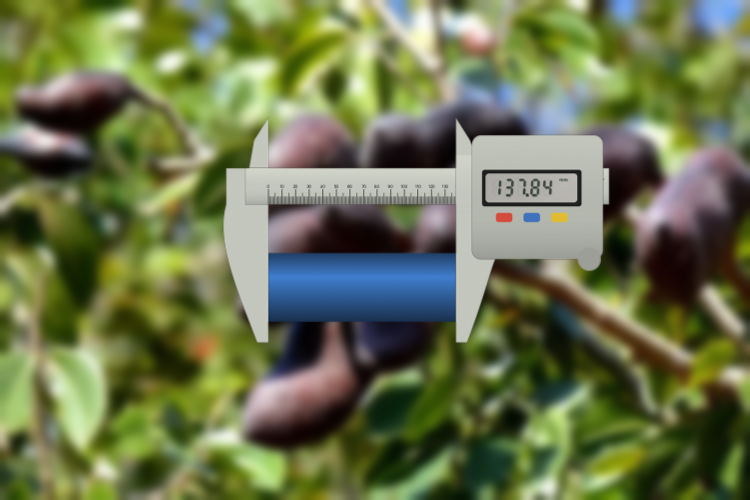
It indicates 137.84 mm
